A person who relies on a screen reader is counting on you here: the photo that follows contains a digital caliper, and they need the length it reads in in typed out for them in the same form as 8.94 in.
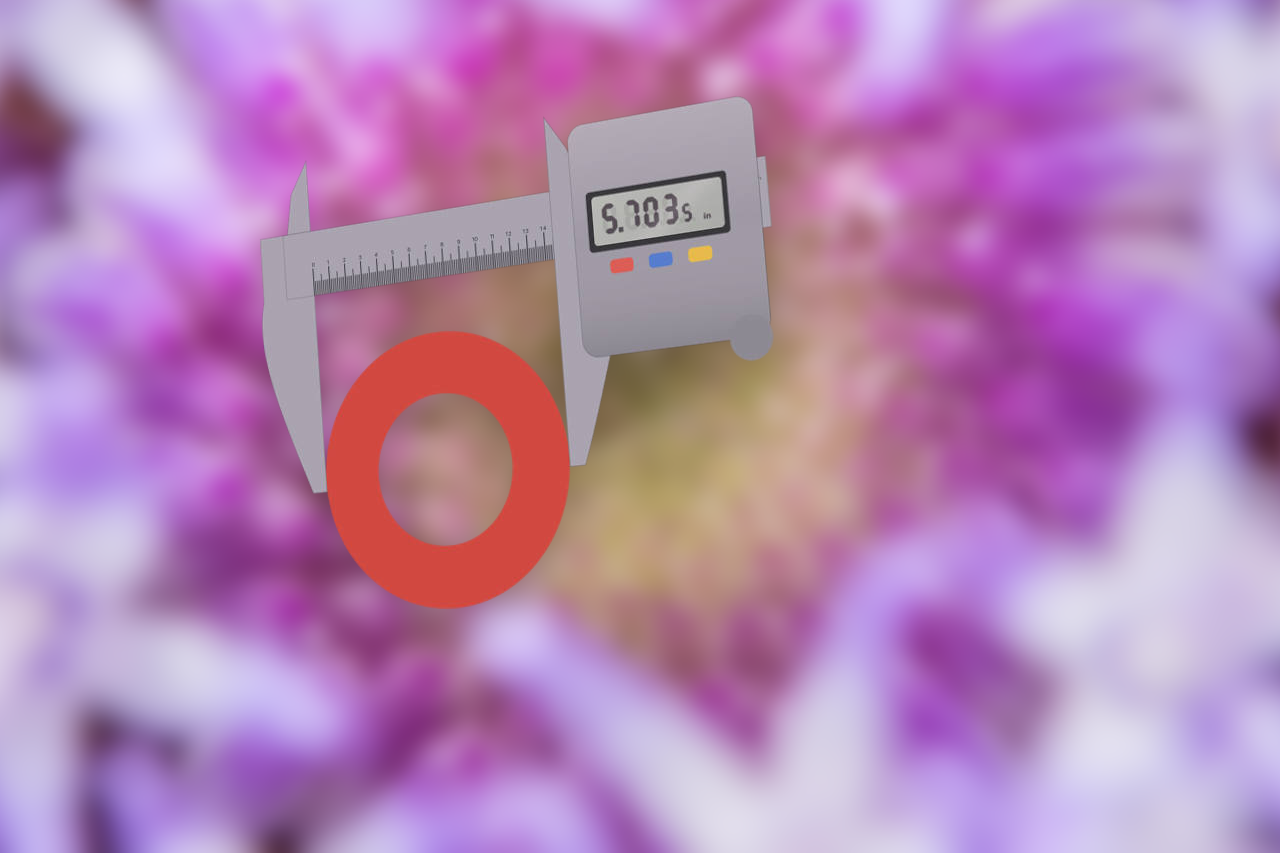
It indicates 5.7035 in
